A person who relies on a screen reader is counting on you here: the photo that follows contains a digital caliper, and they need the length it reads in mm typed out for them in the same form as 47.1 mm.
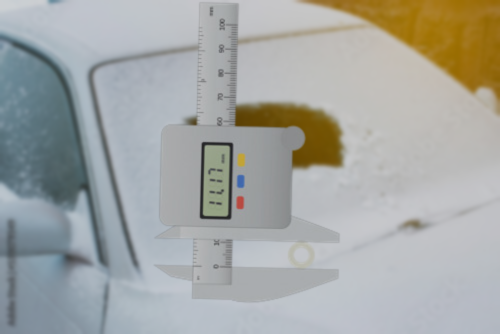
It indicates 11.17 mm
